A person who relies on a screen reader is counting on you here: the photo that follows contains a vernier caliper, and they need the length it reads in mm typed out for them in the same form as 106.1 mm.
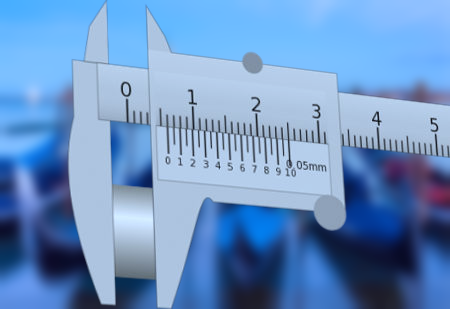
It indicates 6.0 mm
